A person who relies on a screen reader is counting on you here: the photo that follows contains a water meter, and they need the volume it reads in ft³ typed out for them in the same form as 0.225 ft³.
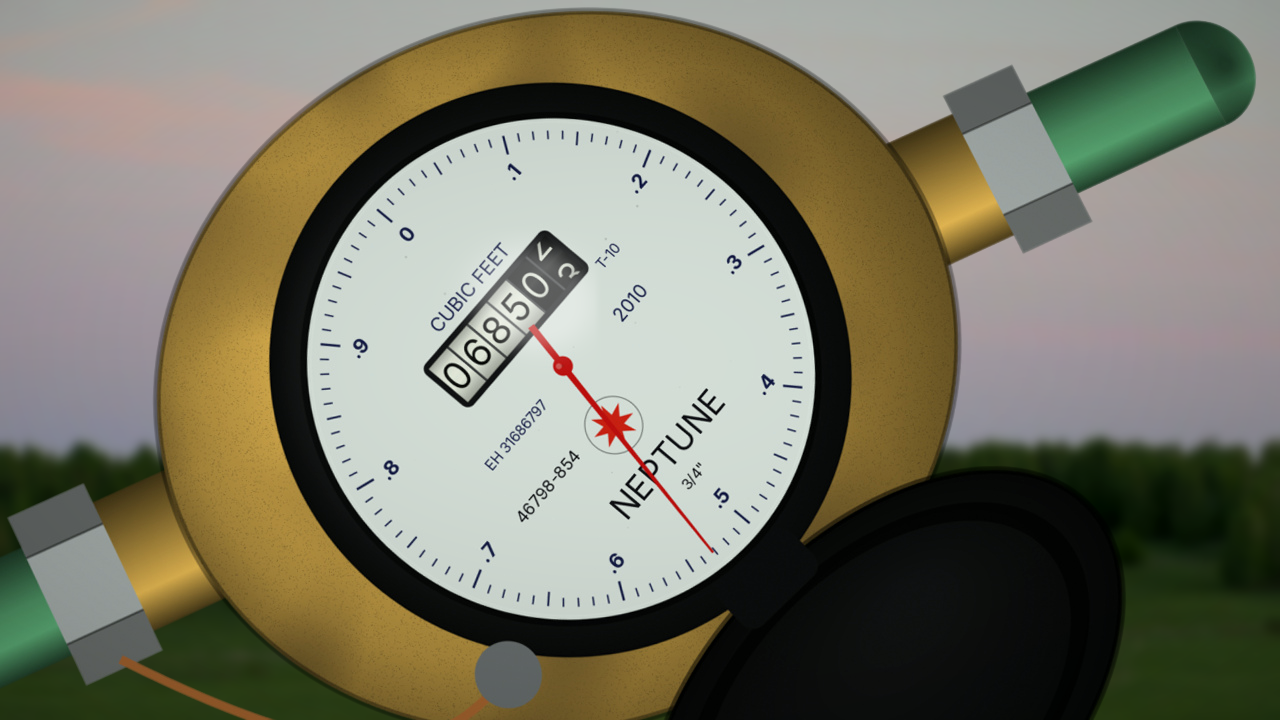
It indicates 68502.53 ft³
